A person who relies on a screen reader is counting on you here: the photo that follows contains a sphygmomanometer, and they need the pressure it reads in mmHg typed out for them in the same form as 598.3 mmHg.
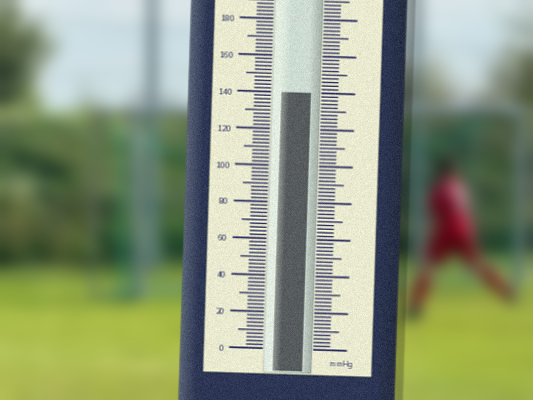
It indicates 140 mmHg
